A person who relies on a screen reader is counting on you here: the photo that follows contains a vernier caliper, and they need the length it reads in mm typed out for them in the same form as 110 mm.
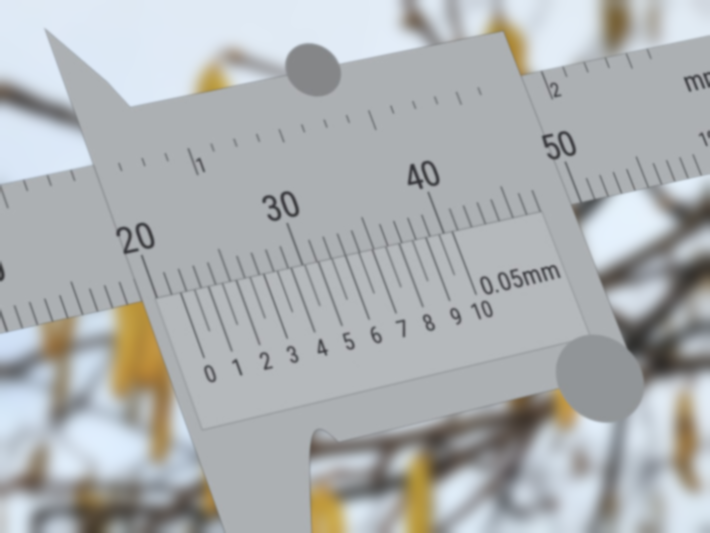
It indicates 21.6 mm
